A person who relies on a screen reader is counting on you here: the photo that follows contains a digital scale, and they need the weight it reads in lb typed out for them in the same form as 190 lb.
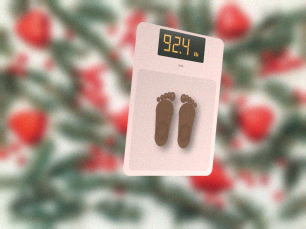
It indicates 92.4 lb
